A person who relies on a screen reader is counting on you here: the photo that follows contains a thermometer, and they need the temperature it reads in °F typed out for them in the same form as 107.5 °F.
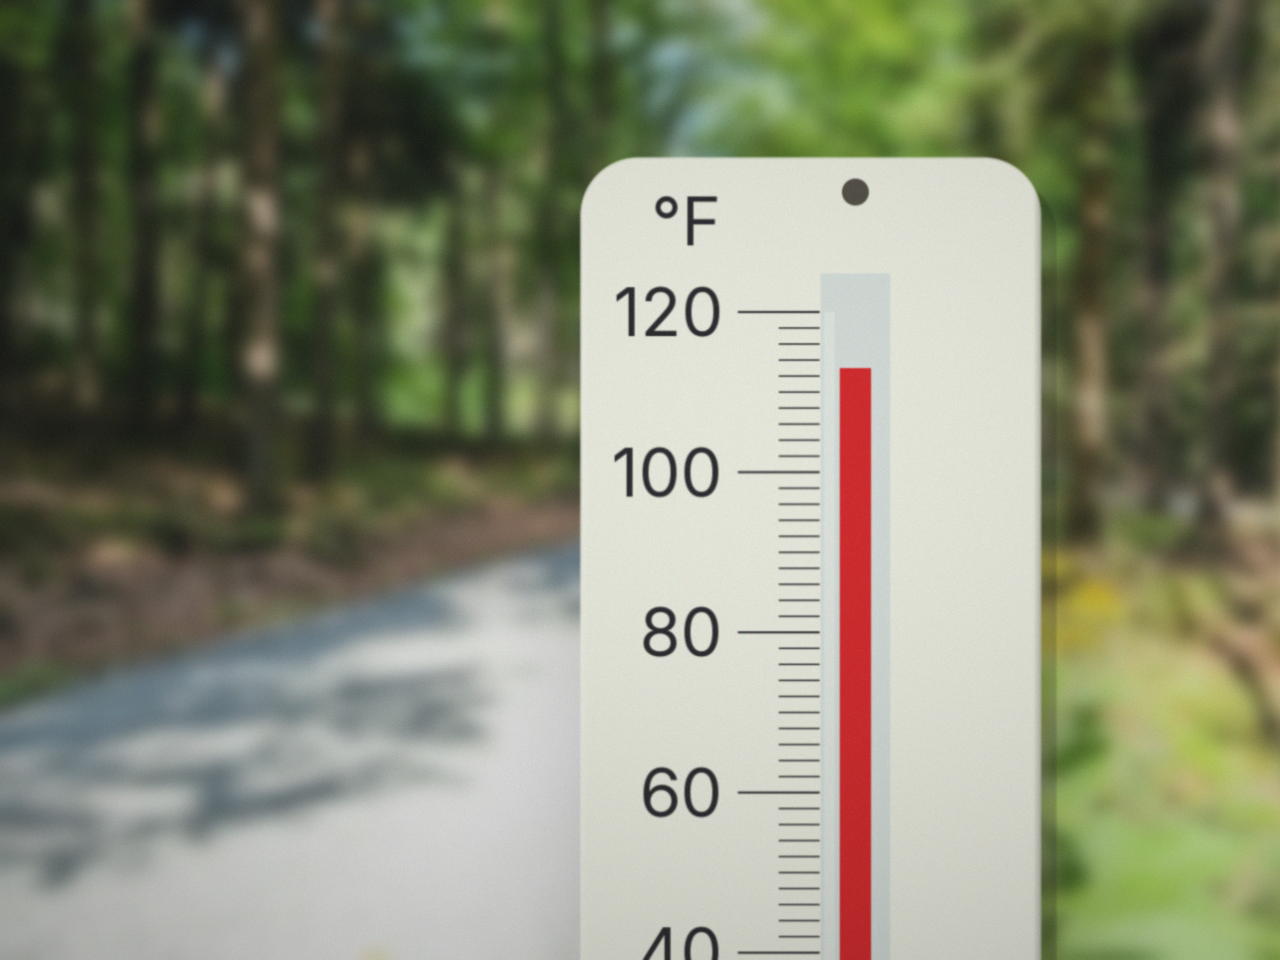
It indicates 113 °F
